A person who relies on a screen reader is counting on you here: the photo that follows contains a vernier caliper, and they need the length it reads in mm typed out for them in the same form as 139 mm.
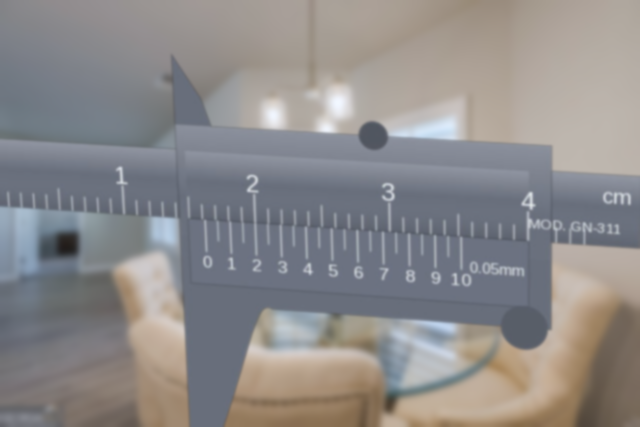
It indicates 16.2 mm
